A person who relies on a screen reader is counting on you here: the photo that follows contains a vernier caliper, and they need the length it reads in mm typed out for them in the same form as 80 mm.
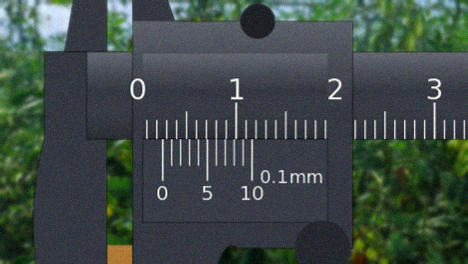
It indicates 2.6 mm
